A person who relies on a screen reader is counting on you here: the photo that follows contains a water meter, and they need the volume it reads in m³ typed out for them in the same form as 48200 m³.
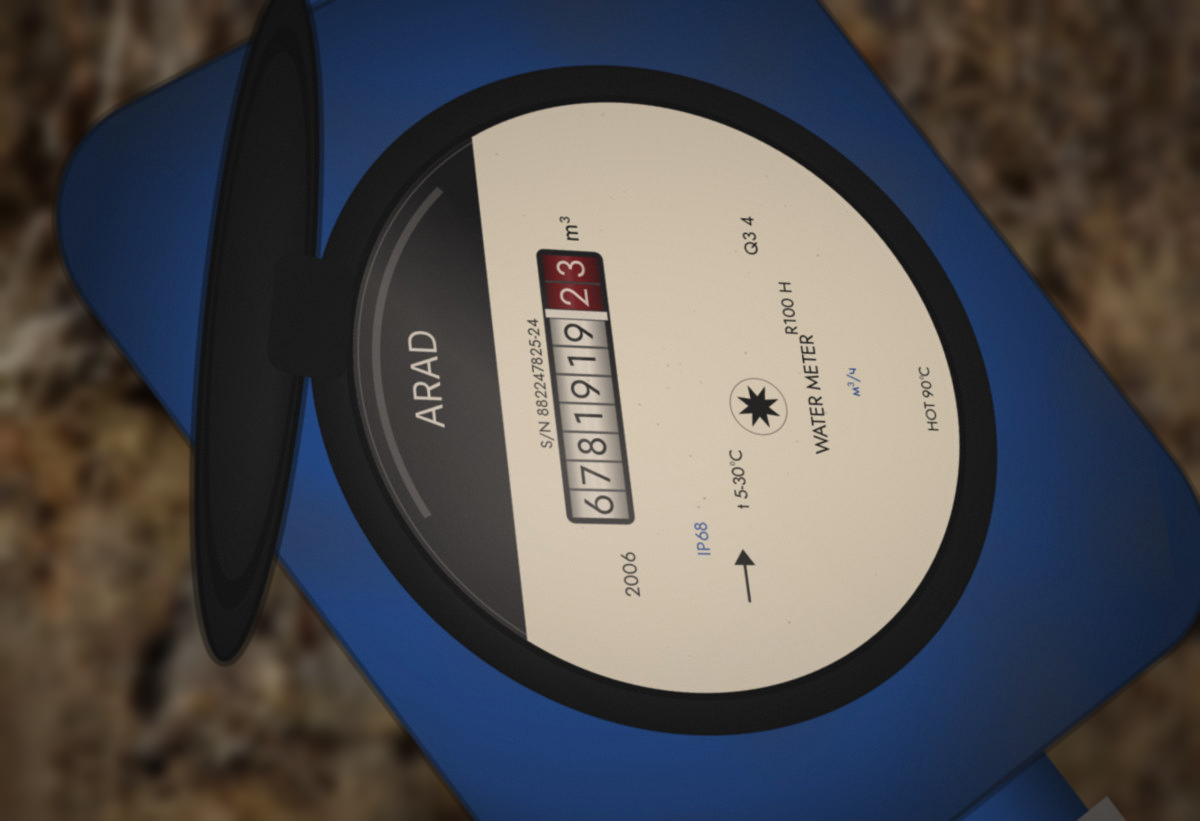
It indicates 6781919.23 m³
